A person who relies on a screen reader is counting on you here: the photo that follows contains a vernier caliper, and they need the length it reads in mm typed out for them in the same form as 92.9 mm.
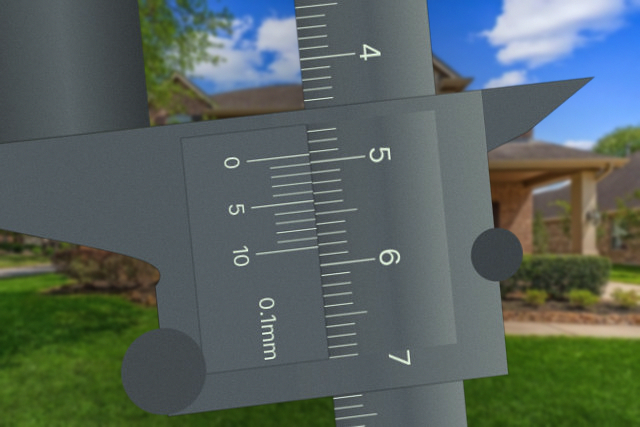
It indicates 49.2 mm
